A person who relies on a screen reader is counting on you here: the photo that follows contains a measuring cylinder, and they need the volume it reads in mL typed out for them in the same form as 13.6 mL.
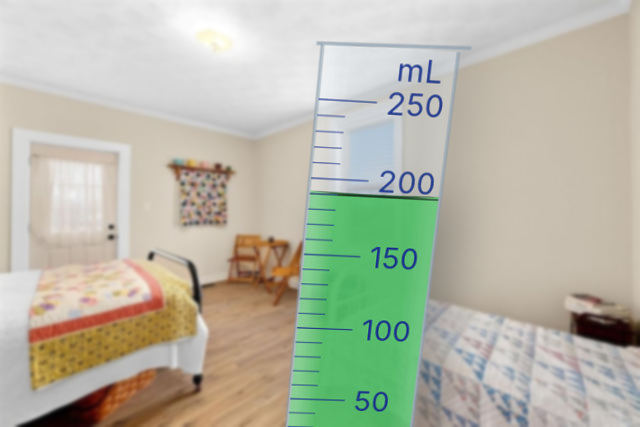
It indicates 190 mL
